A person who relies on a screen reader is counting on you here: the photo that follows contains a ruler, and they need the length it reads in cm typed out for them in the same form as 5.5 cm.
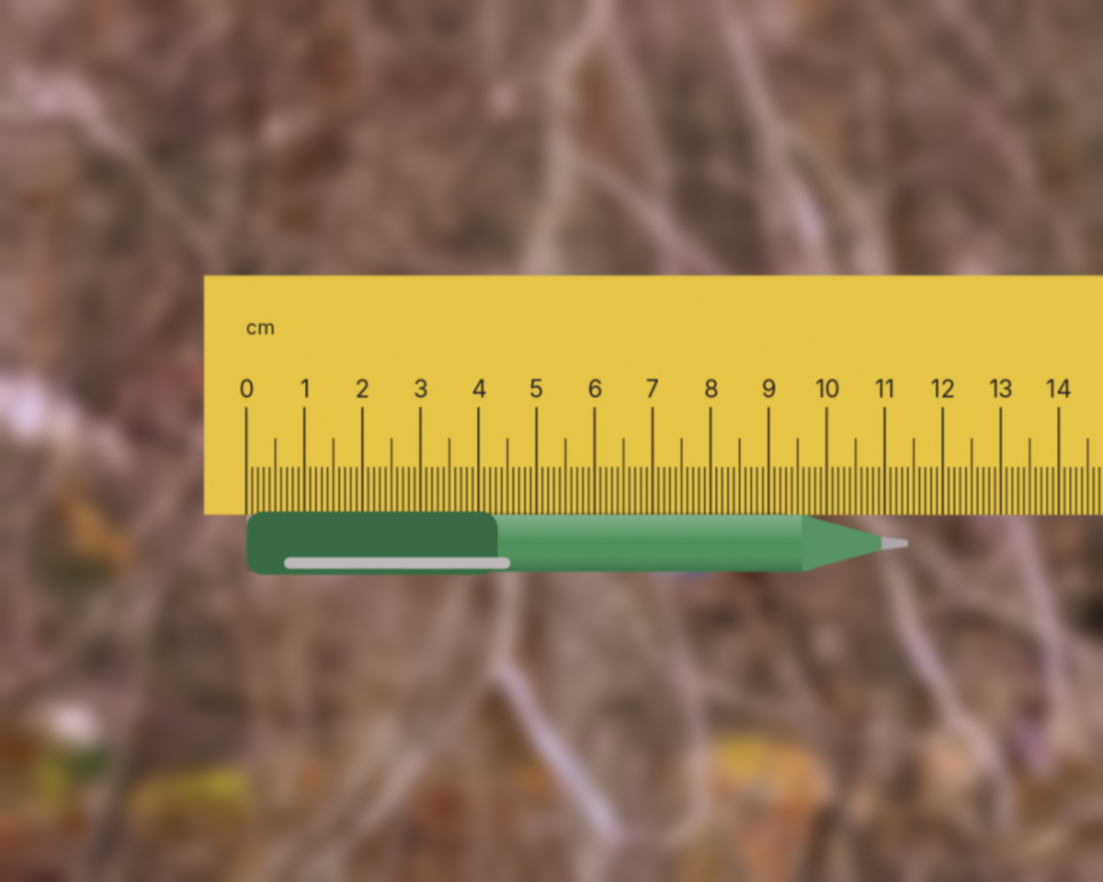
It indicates 11.4 cm
